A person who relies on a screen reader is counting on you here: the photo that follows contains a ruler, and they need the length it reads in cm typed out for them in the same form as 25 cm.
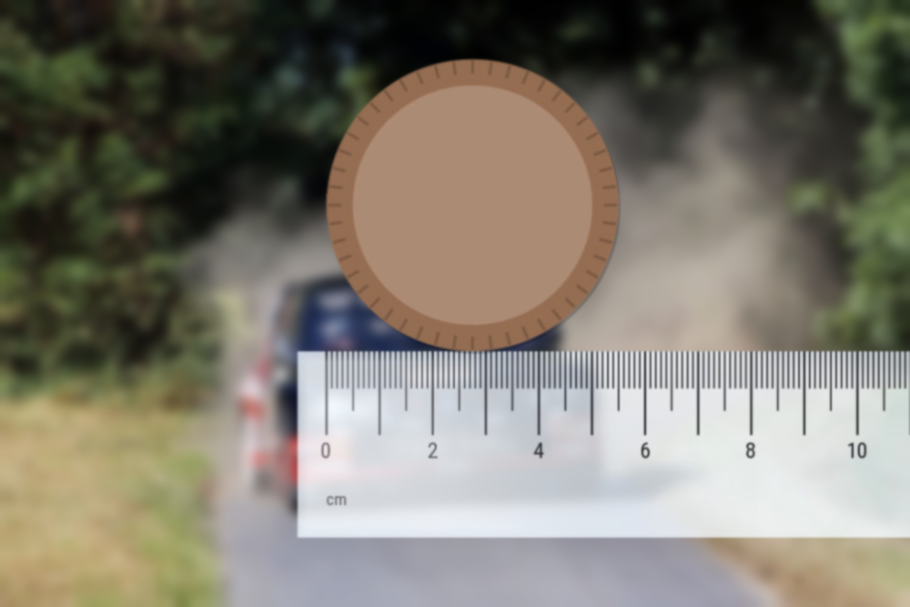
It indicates 5.5 cm
